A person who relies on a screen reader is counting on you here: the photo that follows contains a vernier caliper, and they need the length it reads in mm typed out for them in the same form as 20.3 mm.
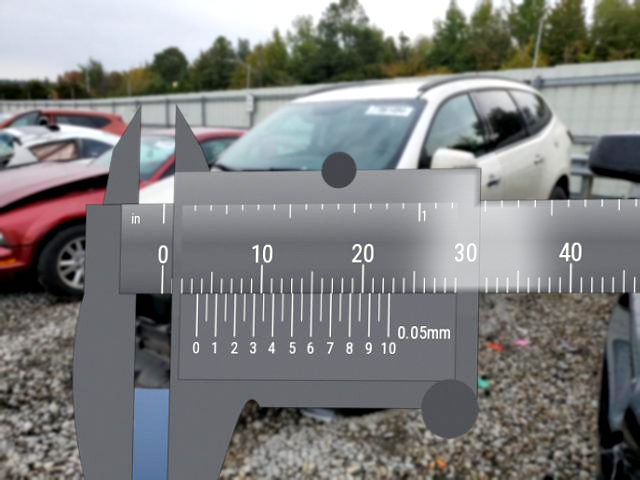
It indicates 3.6 mm
